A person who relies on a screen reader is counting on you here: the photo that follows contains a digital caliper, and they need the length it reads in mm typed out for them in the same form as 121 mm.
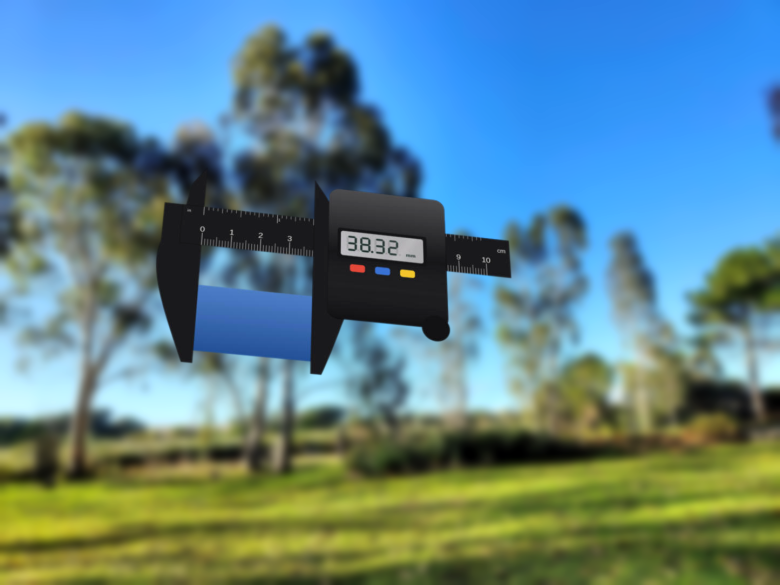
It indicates 38.32 mm
